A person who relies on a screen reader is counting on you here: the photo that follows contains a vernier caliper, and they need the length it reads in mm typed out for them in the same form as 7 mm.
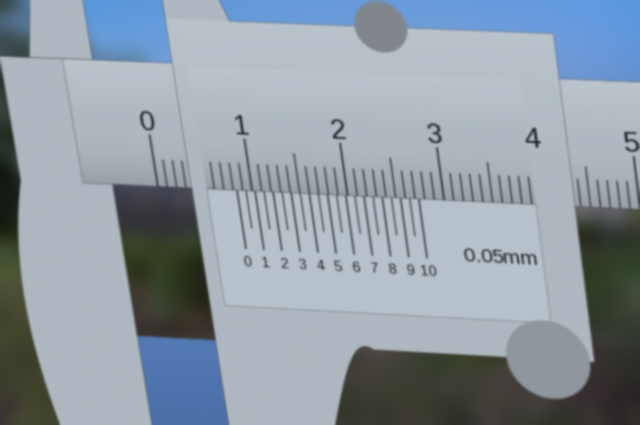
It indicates 8.4 mm
